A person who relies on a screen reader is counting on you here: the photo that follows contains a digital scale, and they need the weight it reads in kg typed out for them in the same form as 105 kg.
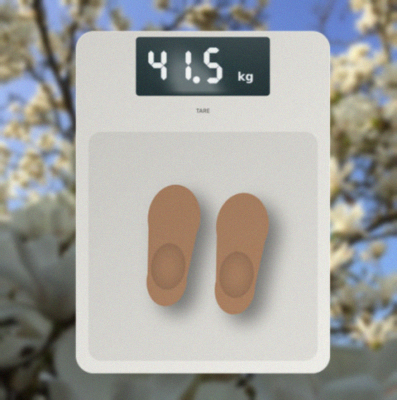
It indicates 41.5 kg
